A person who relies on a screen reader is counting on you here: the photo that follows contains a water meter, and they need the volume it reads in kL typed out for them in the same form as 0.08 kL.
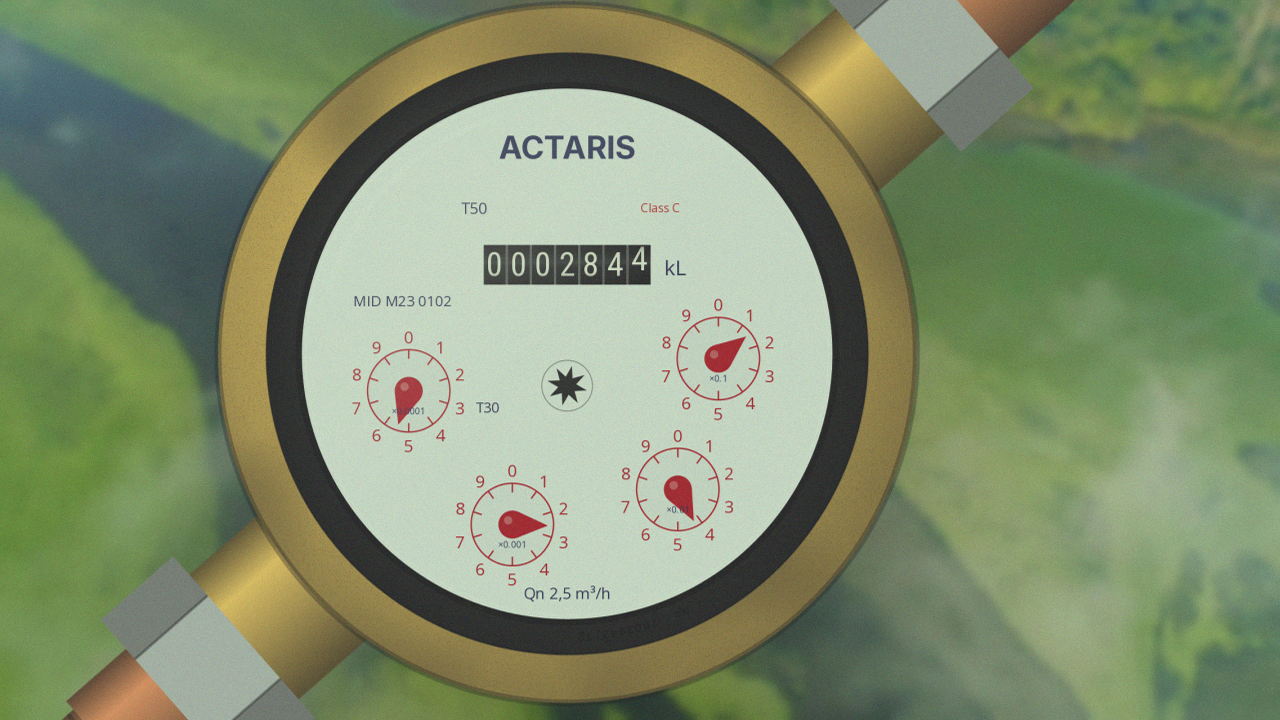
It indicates 2844.1425 kL
